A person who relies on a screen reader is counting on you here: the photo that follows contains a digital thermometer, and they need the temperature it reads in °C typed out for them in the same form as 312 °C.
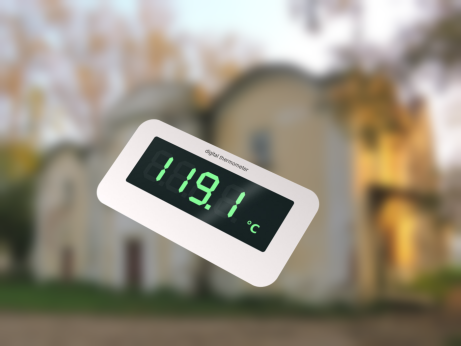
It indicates 119.1 °C
